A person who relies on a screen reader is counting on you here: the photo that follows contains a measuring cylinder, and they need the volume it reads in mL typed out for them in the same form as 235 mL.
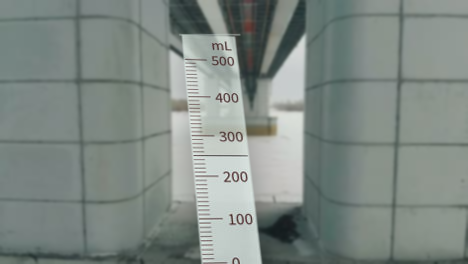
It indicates 250 mL
